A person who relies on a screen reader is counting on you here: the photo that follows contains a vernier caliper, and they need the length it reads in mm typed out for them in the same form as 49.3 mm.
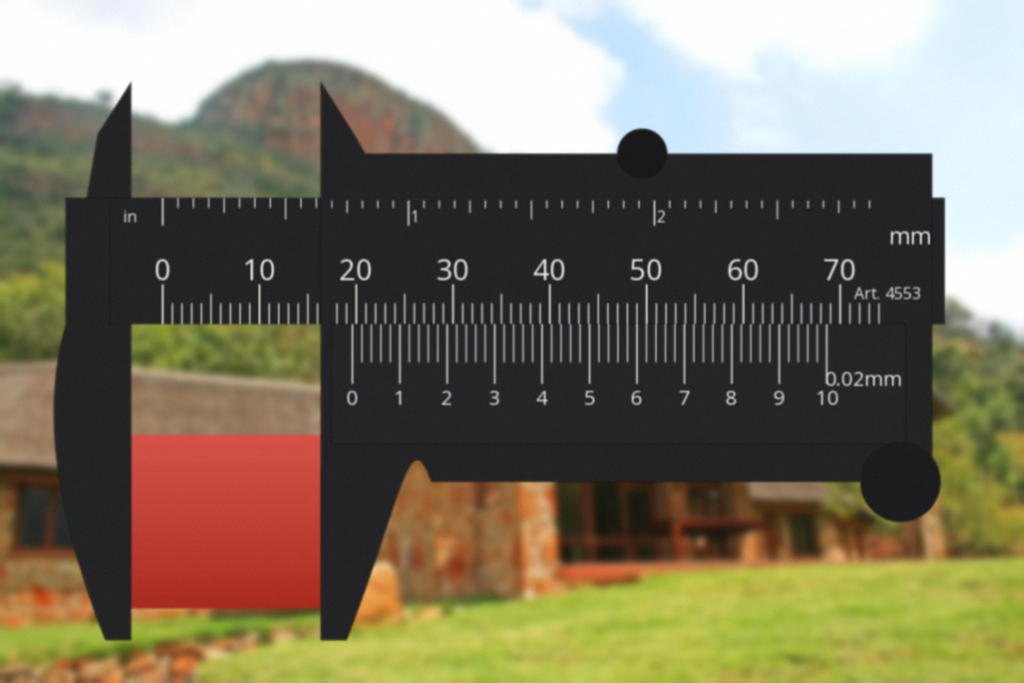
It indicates 19.6 mm
